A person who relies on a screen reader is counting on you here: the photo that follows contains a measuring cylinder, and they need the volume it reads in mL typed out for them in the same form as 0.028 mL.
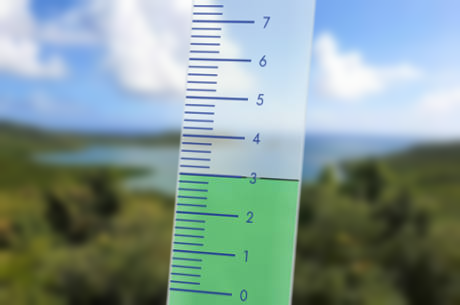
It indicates 3 mL
